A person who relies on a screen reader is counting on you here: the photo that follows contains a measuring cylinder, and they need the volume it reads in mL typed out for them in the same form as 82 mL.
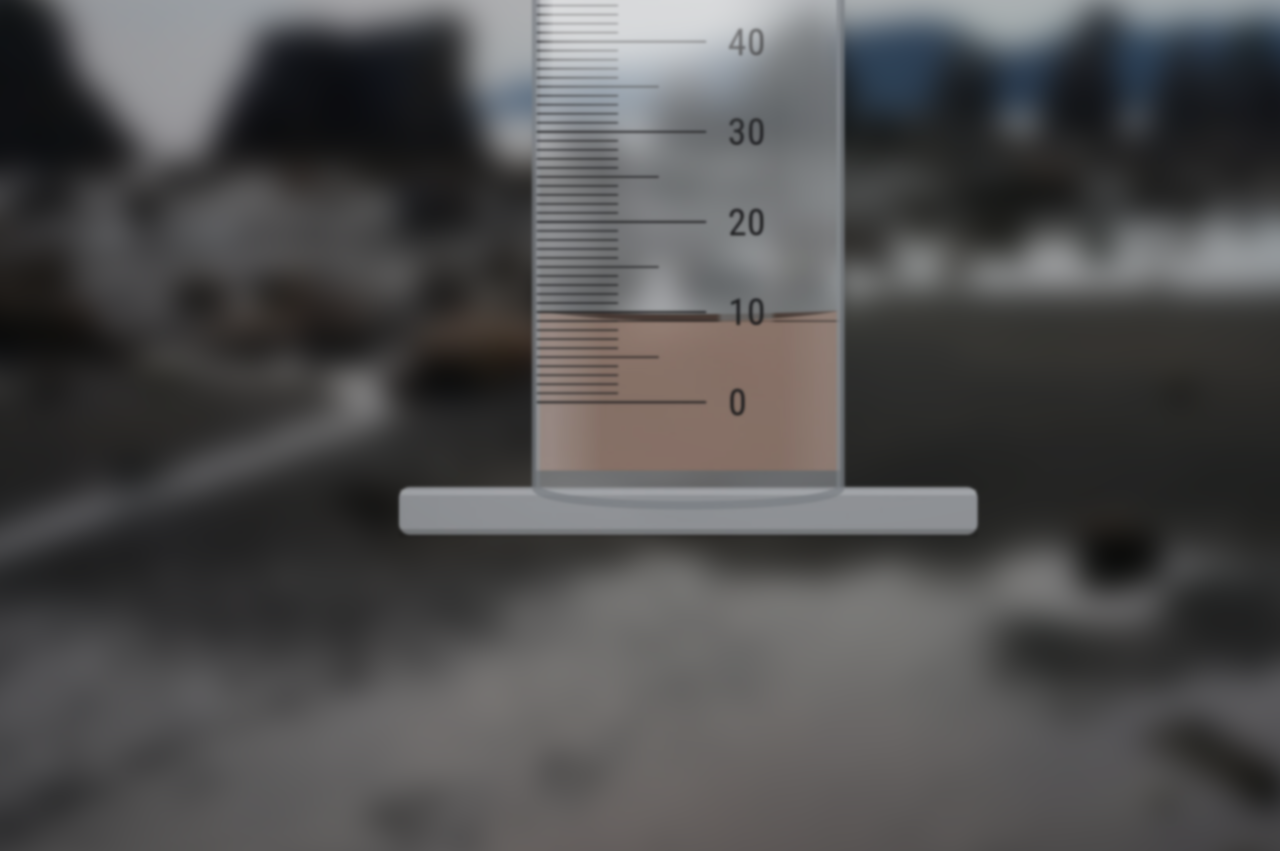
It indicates 9 mL
